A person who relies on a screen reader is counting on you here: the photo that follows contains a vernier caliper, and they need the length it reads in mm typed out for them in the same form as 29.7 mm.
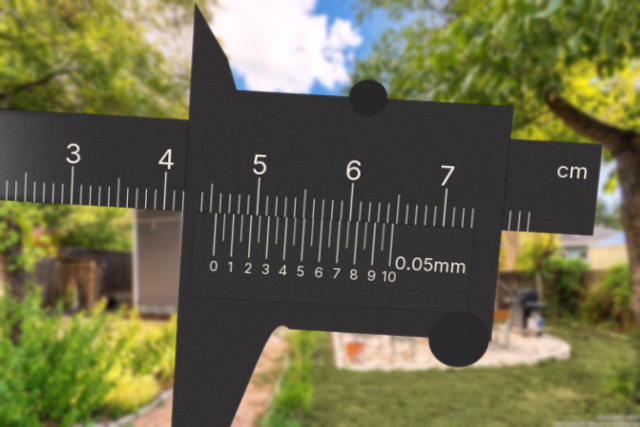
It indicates 45.6 mm
